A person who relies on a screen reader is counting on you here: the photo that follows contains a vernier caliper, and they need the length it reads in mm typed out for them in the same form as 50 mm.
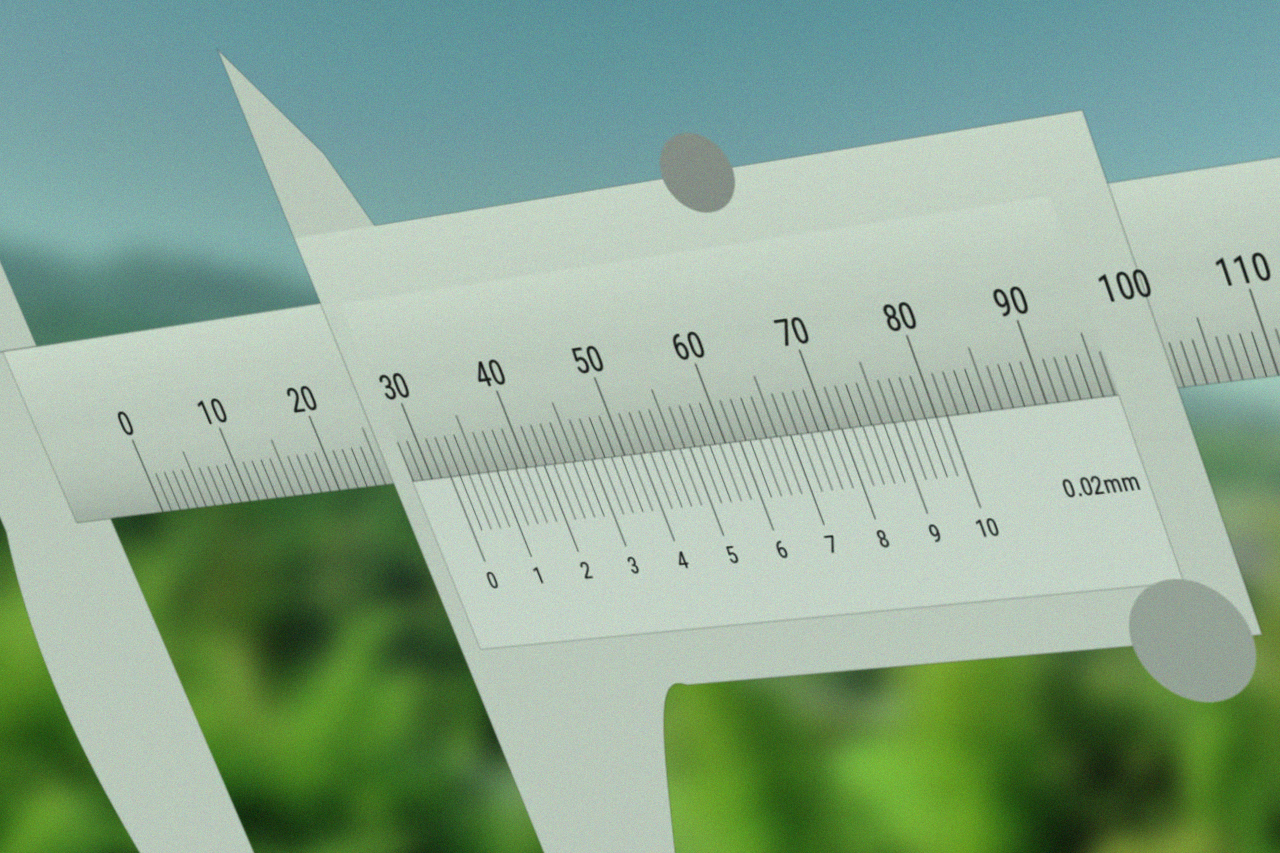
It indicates 32.0 mm
